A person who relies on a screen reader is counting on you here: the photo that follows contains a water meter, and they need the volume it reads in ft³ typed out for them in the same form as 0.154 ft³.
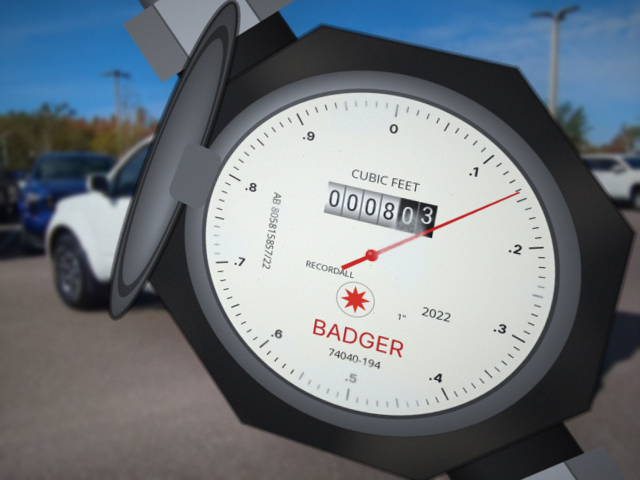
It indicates 803.14 ft³
